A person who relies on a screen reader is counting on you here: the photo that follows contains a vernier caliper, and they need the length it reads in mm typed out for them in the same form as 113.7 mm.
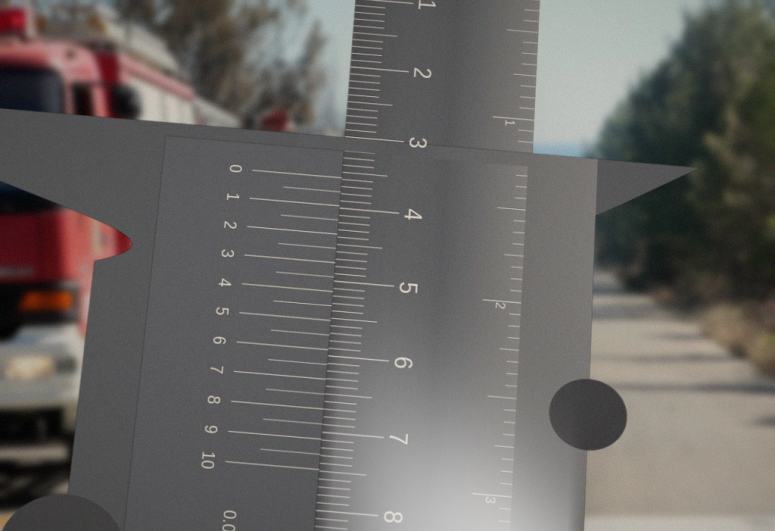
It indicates 35.8 mm
